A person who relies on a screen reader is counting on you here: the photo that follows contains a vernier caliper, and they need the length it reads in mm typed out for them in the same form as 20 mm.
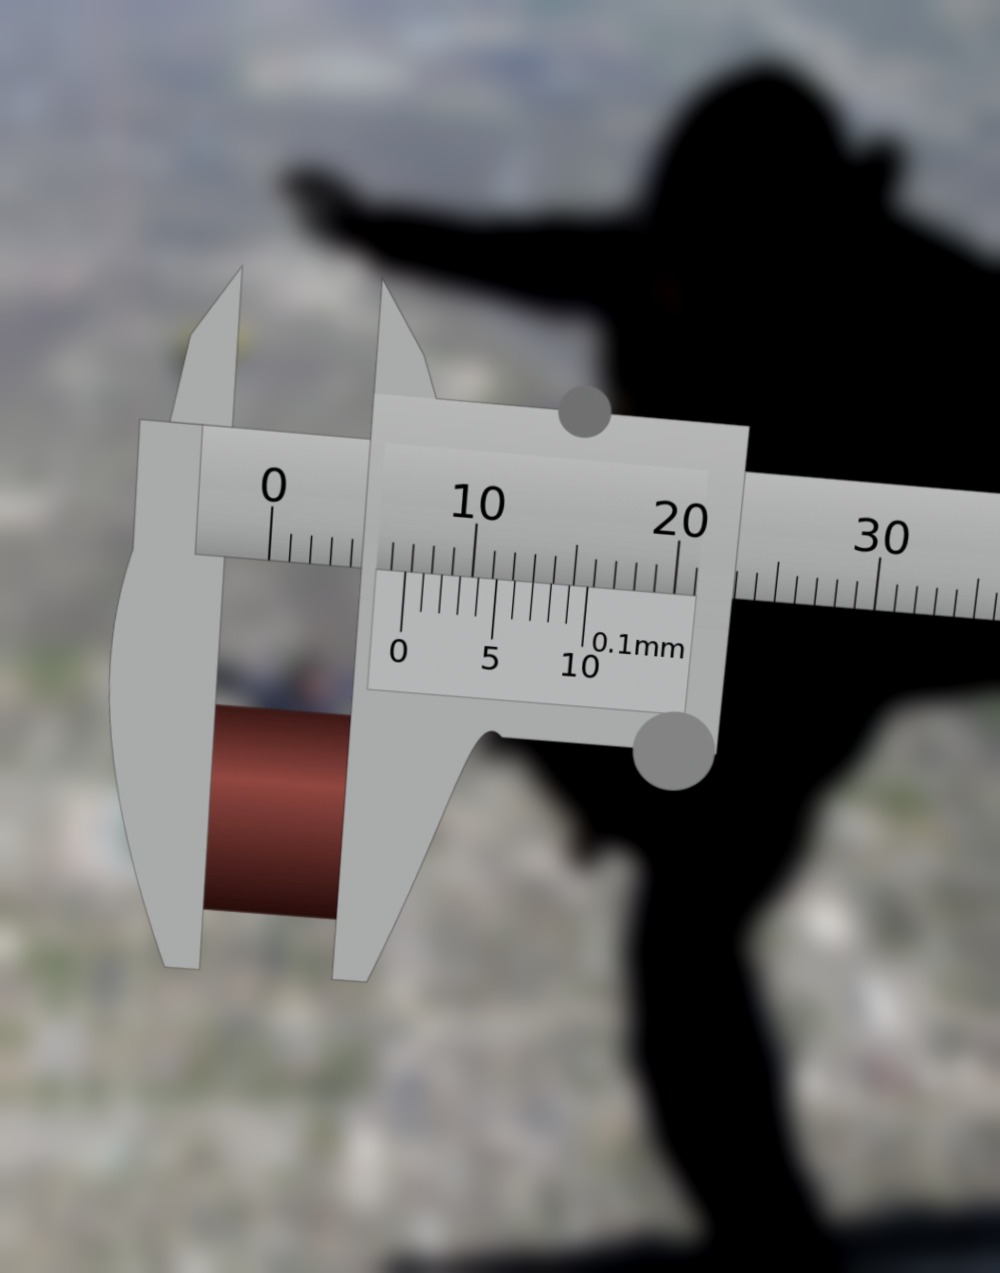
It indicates 6.7 mm
